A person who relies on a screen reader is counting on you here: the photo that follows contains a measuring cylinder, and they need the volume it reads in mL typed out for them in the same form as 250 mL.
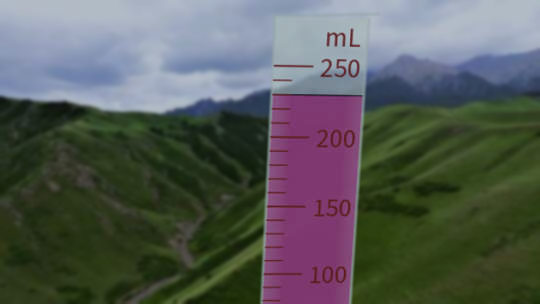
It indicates 230 mL
